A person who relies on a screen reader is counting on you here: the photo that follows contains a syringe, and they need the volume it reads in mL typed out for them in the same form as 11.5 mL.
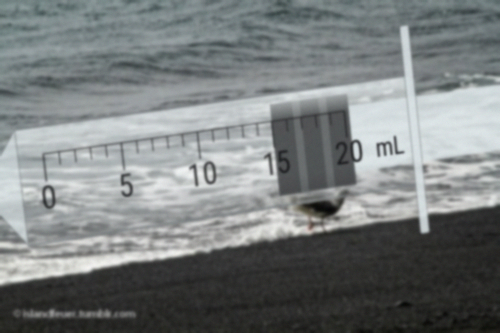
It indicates 15 mL
